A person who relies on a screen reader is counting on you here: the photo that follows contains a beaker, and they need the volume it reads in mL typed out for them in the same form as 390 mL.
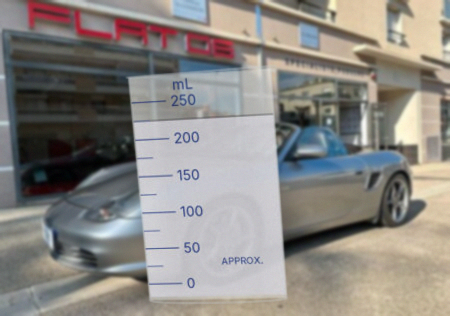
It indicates 225 mL
